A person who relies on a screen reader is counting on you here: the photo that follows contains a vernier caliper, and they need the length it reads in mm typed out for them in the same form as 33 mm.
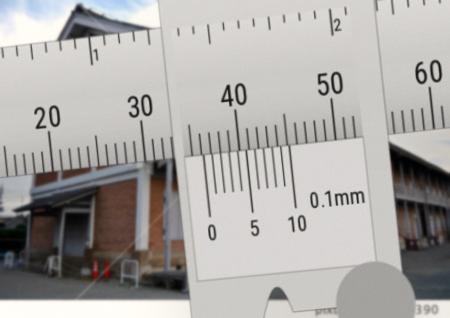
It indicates 36.2 mm
